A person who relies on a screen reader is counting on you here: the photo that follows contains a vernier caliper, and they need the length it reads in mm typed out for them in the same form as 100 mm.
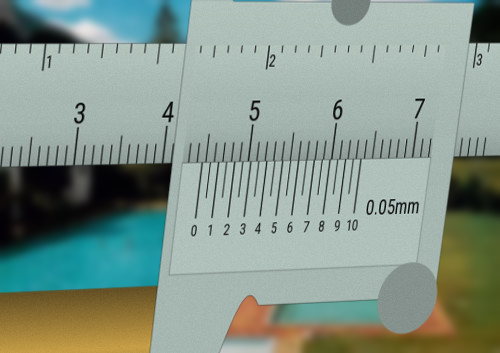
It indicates 44.6 mm
